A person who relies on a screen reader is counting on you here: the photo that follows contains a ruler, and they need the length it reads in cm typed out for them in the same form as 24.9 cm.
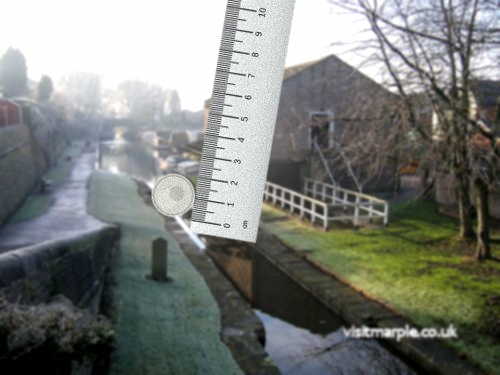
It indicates 2 cm
